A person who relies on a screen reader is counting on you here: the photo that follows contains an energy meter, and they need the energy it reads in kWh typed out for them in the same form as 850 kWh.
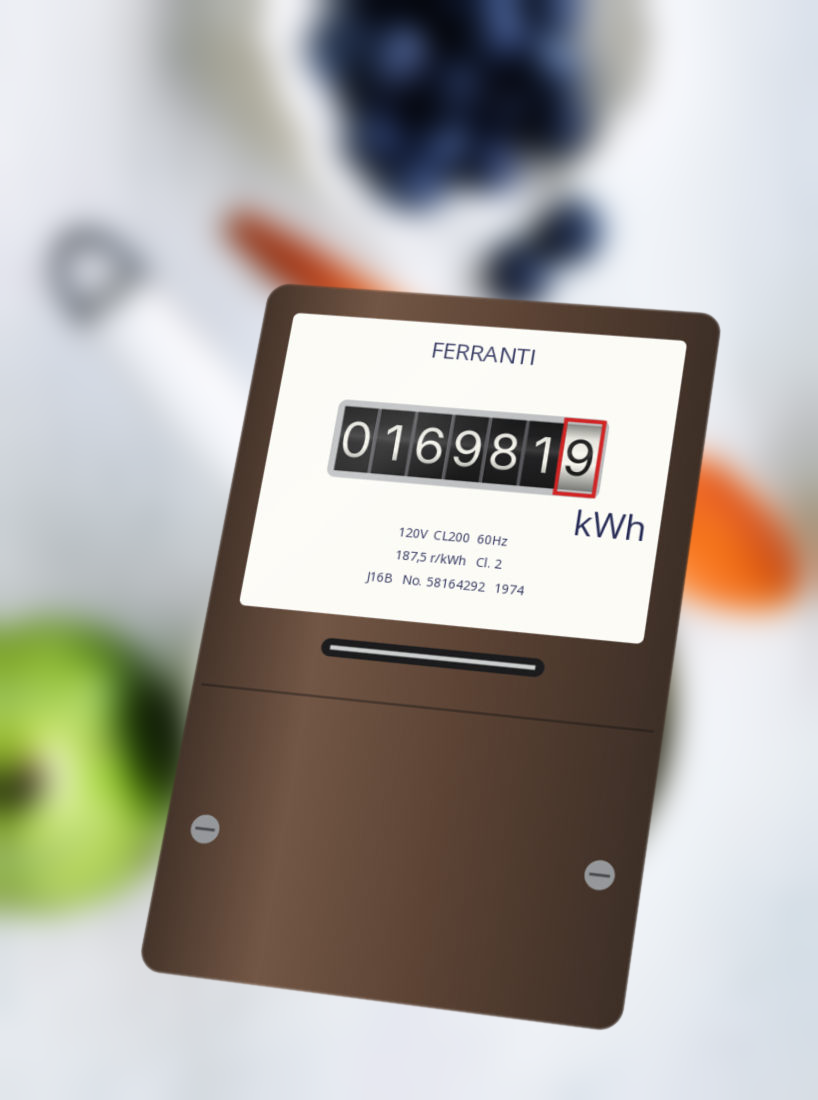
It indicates 16981.9 kWh
